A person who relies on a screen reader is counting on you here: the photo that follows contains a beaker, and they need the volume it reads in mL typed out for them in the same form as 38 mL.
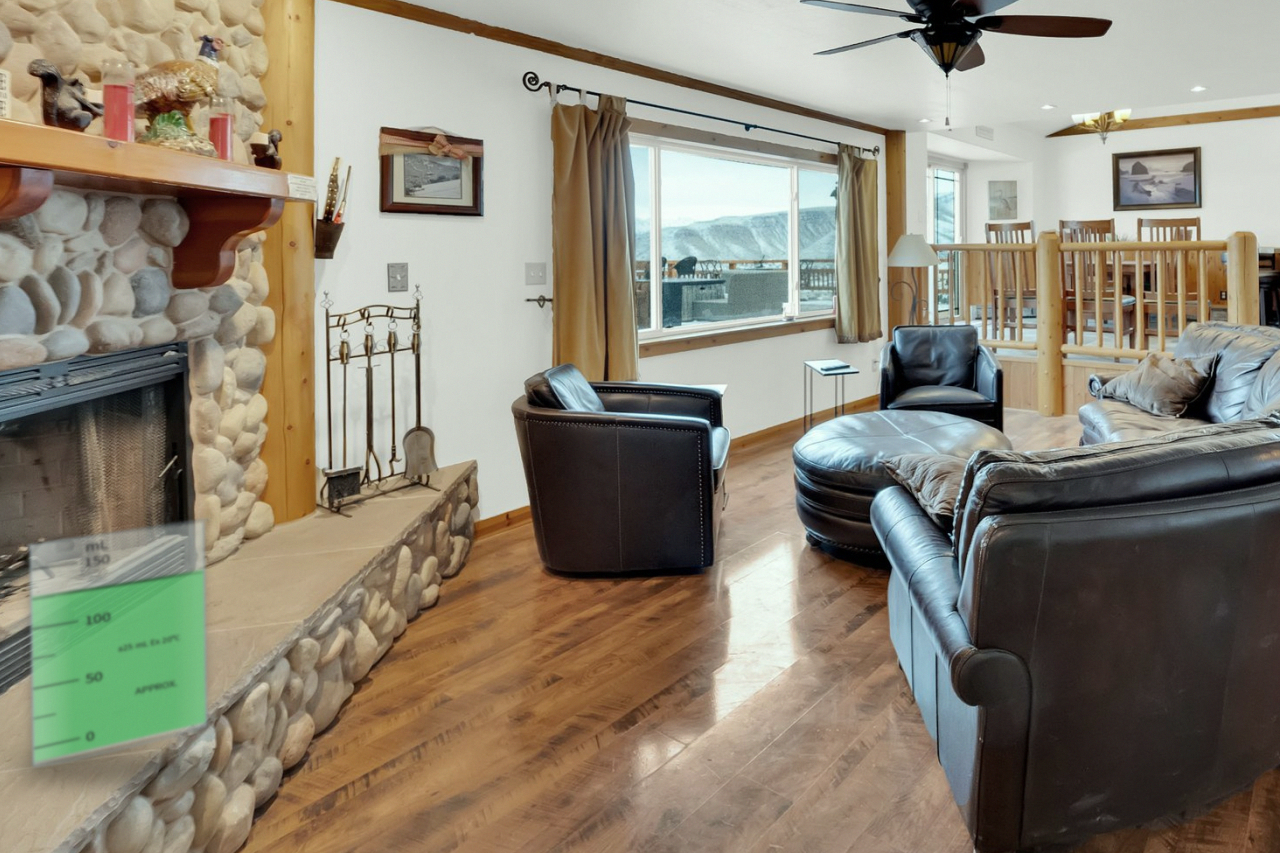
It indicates 125 mL
